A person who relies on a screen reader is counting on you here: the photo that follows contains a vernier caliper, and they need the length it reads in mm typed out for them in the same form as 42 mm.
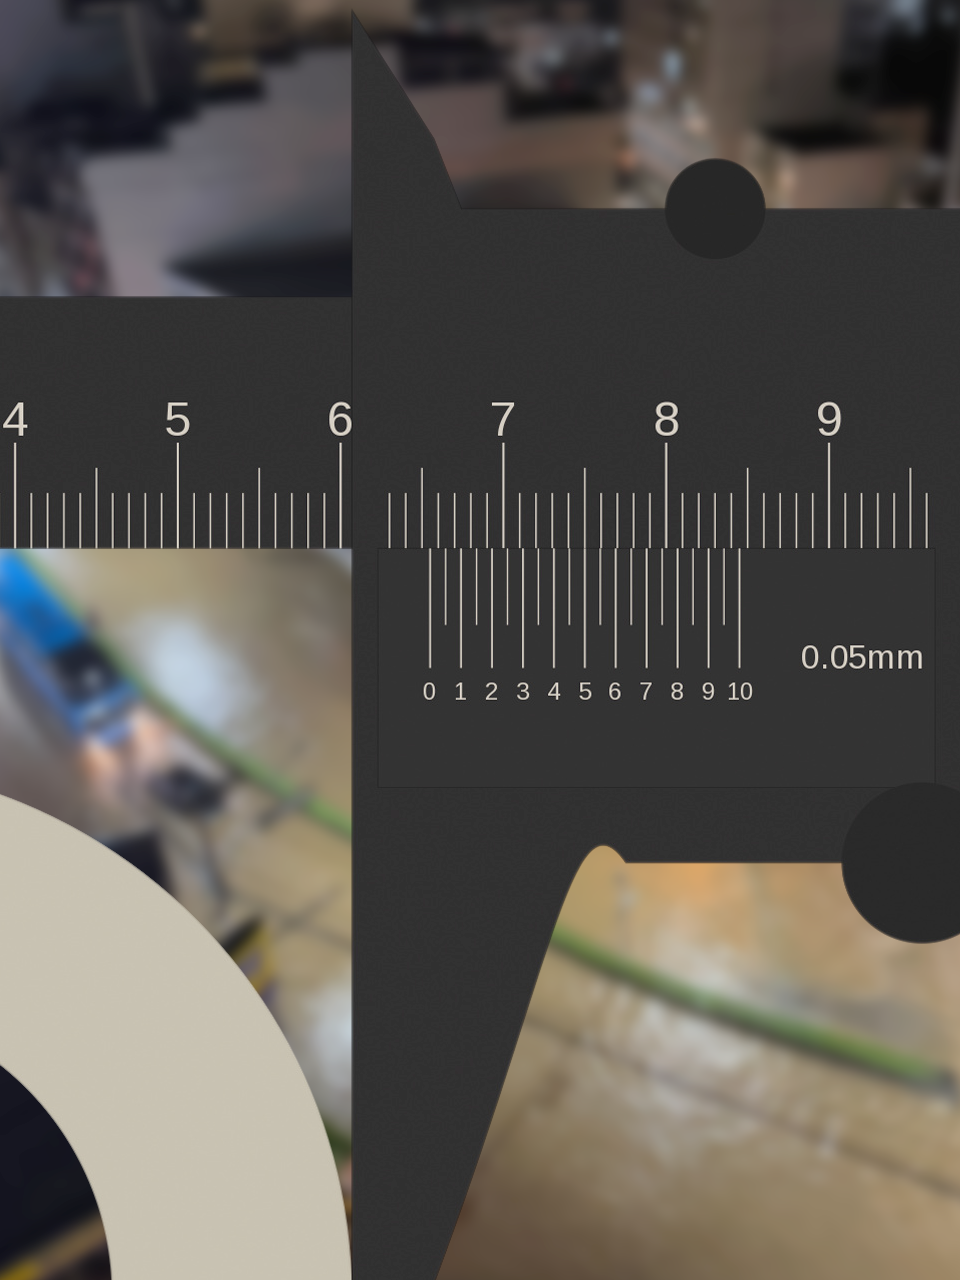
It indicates 65.5 mm
